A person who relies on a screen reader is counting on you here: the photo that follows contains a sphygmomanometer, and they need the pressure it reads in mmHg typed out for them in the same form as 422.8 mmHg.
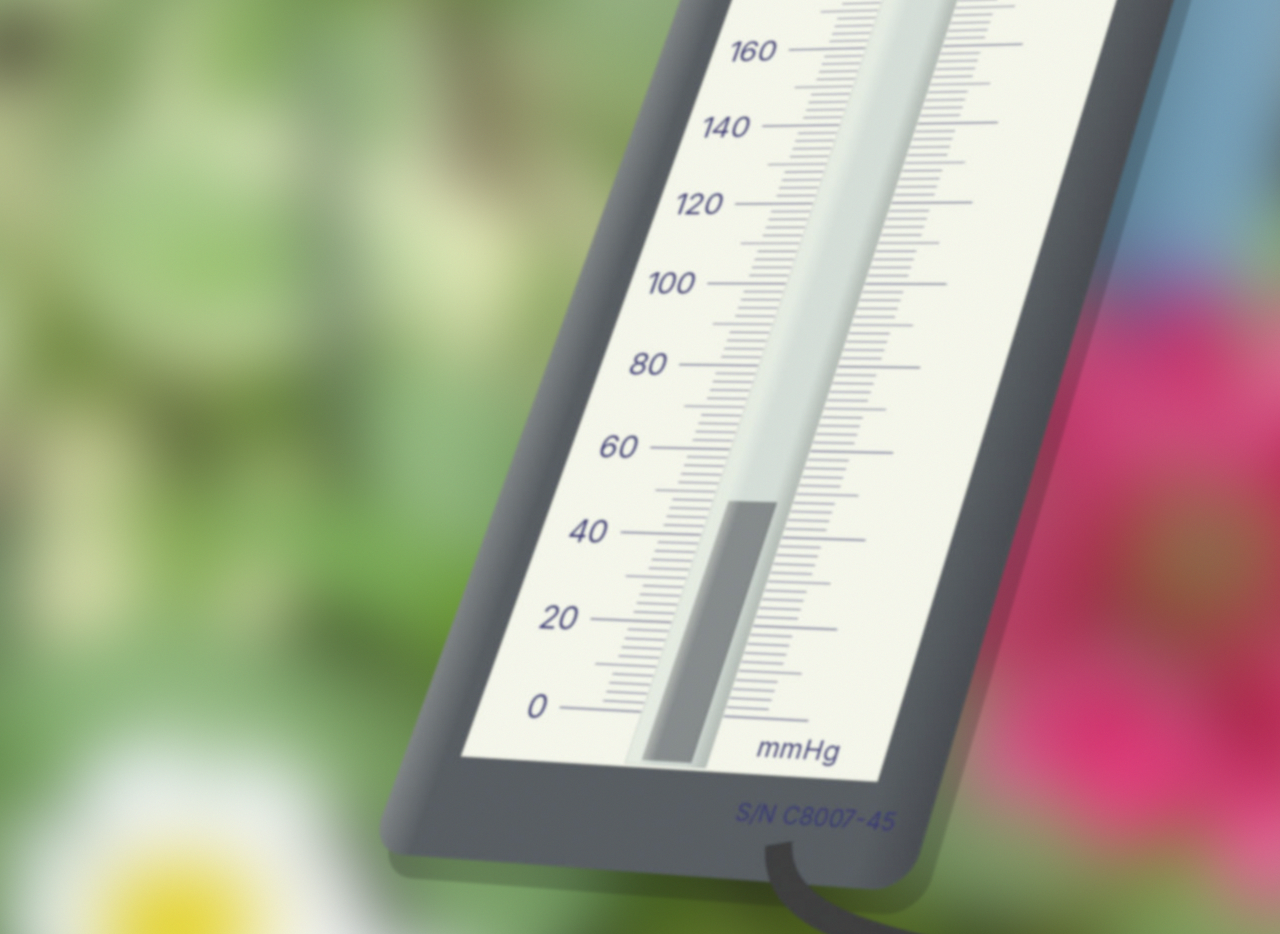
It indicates 48 mmHg
